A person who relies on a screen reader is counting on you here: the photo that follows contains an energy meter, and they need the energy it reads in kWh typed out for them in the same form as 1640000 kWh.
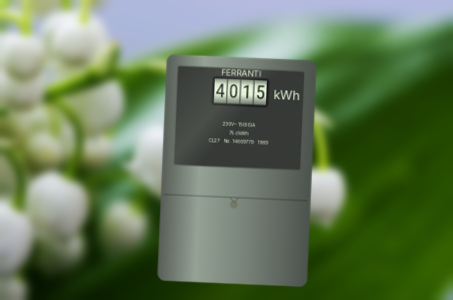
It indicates 4015 kWh
